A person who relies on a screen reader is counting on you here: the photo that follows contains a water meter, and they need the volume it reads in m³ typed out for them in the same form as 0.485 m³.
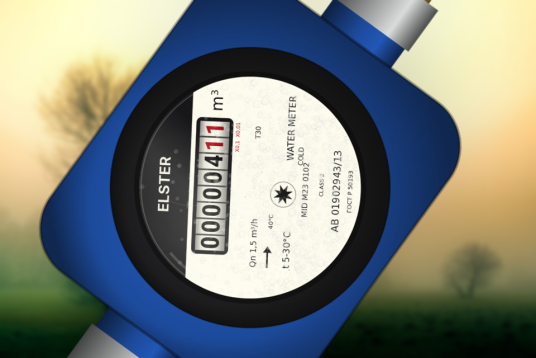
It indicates 4.11 m³
